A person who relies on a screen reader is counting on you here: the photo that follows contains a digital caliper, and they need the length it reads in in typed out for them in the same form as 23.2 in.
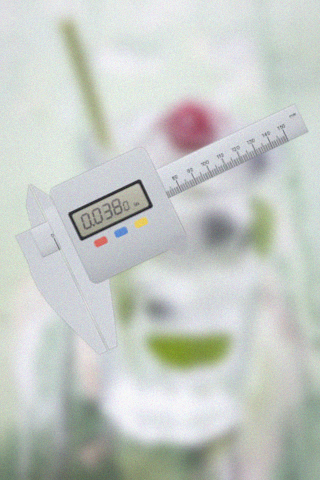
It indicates 0.0380 in
